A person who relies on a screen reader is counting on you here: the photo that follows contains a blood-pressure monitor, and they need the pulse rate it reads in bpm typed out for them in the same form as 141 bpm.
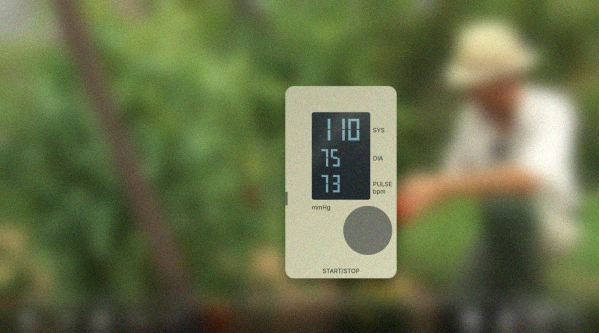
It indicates 73 bpm
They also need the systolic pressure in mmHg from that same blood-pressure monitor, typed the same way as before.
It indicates 110 mmHg
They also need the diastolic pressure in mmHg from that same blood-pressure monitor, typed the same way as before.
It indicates 75 mmHg
